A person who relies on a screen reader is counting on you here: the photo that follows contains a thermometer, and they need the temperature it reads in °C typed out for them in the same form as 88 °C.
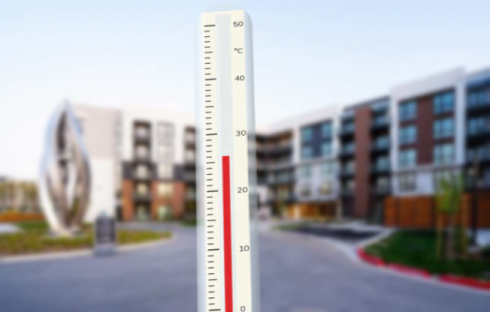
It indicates 26 °C
